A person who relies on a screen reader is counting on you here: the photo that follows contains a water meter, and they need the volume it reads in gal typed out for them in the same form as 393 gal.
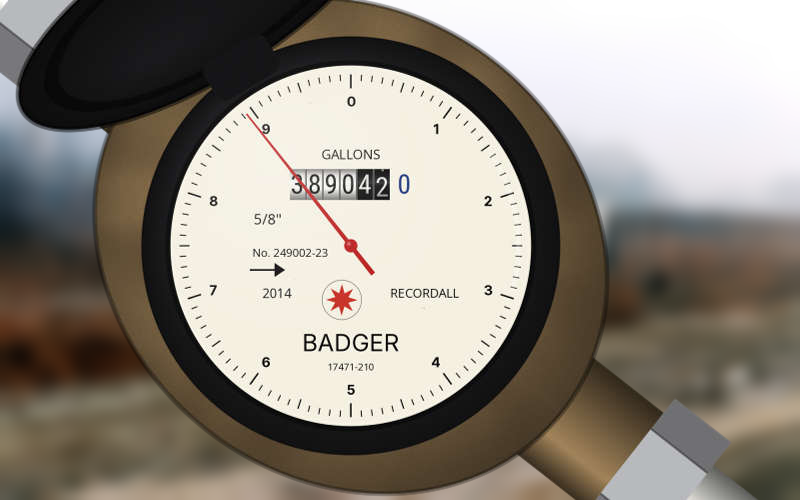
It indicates 3890418.9 gal
